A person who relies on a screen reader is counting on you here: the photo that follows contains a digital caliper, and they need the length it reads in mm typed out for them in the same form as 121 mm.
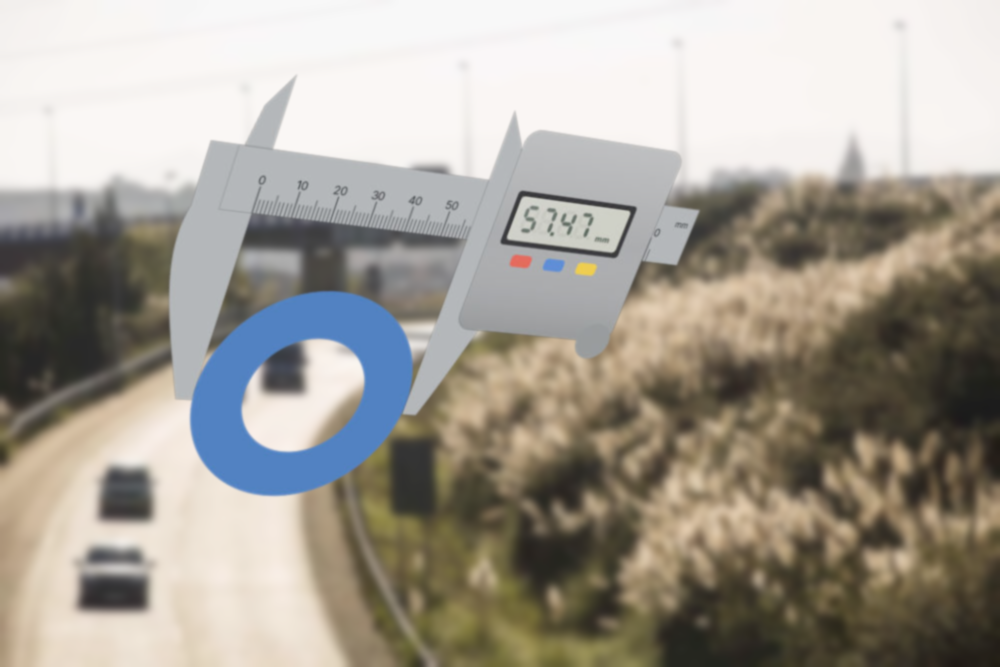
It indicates 57.47 mm
